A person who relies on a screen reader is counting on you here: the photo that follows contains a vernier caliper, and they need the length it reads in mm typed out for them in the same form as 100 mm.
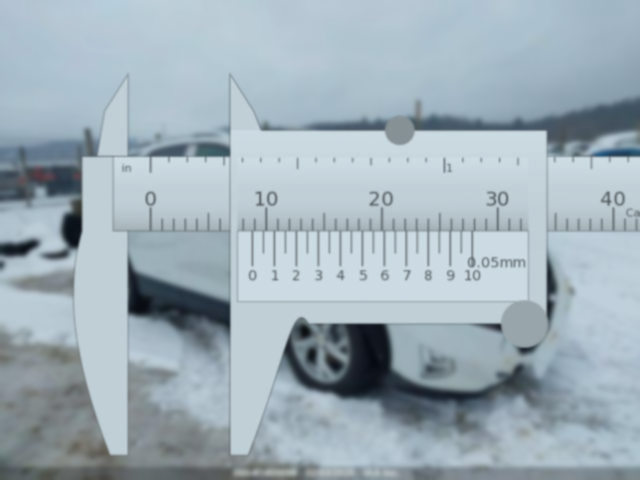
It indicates 8.8 mm
